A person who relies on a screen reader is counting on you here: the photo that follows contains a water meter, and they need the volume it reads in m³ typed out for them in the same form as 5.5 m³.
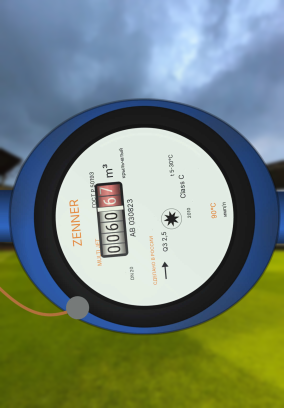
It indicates 60.67 m³
